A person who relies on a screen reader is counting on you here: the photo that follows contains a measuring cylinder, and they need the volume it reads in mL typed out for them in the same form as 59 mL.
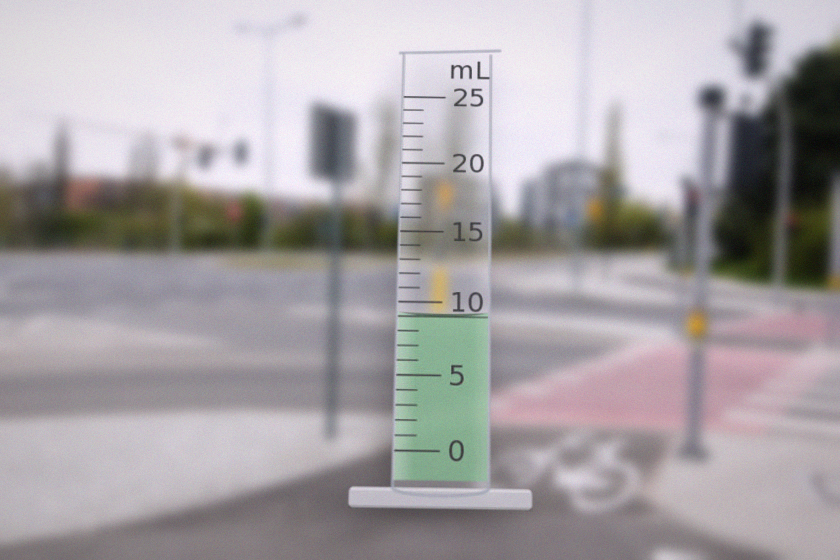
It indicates 9 mL
